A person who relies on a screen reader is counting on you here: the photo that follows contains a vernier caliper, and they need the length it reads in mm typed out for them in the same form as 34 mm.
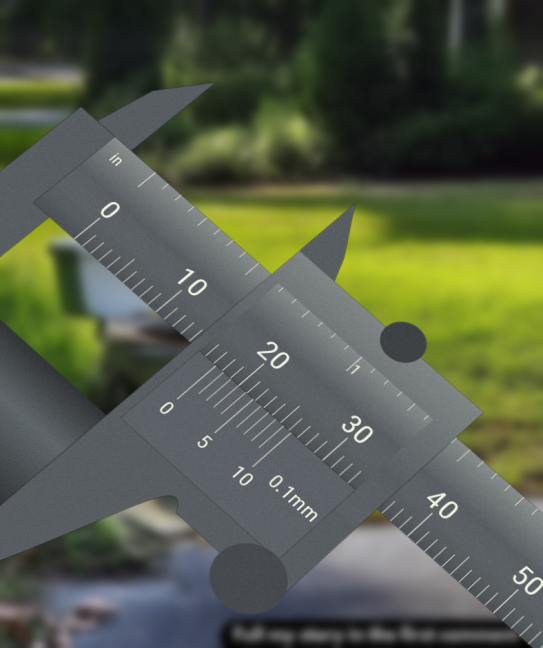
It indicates 17.3 mm
